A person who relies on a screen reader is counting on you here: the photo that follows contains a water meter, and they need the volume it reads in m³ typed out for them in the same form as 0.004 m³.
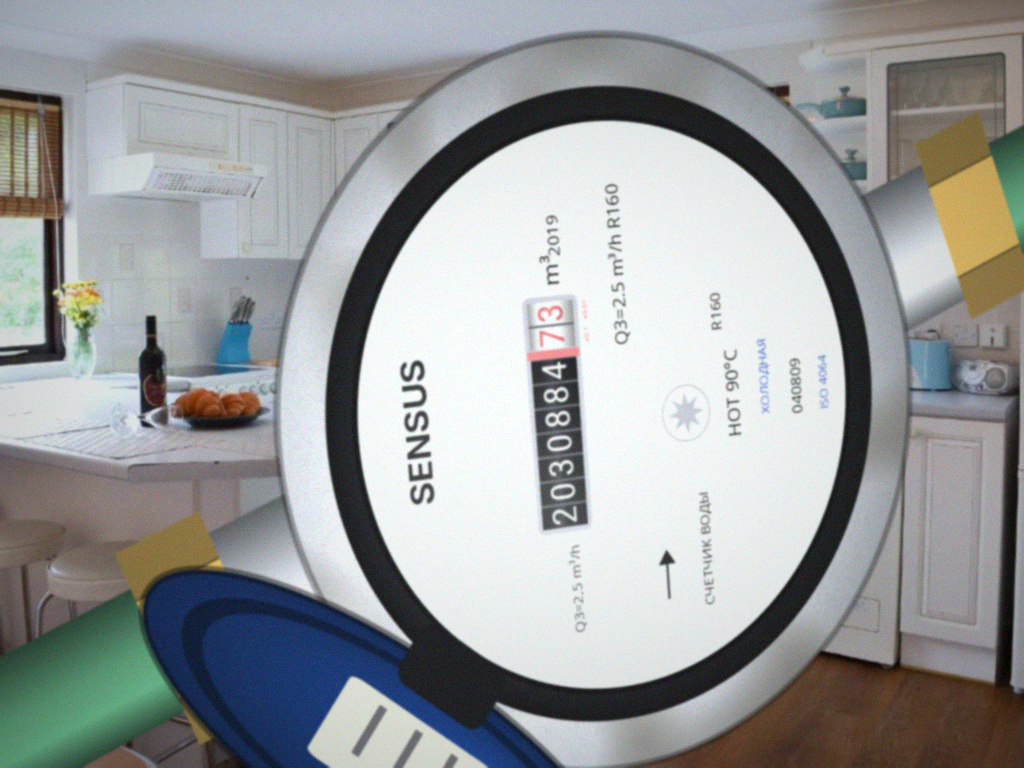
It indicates 2030884.73 m³
